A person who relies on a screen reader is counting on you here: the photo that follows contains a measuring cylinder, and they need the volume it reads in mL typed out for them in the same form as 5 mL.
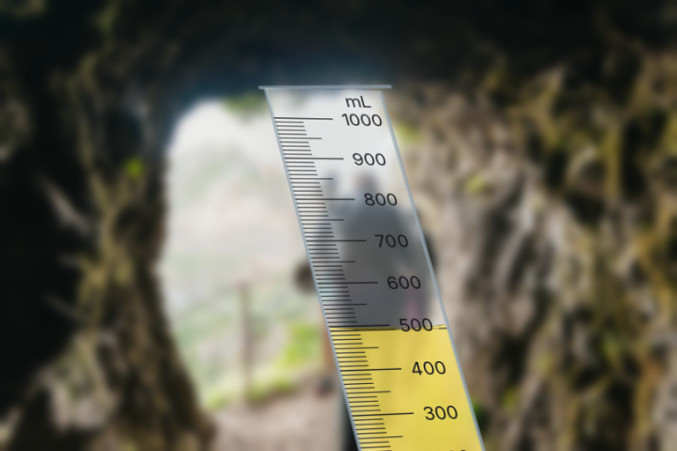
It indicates 490 mL
